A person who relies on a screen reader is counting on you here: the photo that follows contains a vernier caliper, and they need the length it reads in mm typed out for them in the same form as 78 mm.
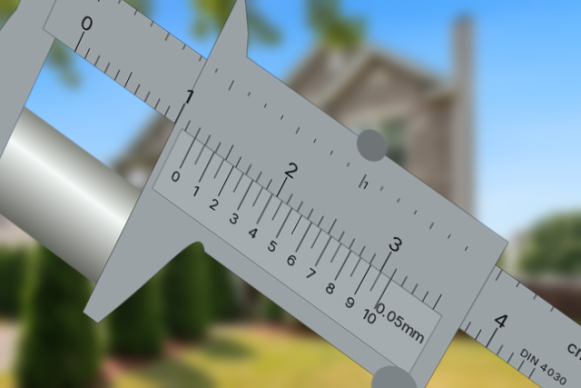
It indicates 12.0 mm
